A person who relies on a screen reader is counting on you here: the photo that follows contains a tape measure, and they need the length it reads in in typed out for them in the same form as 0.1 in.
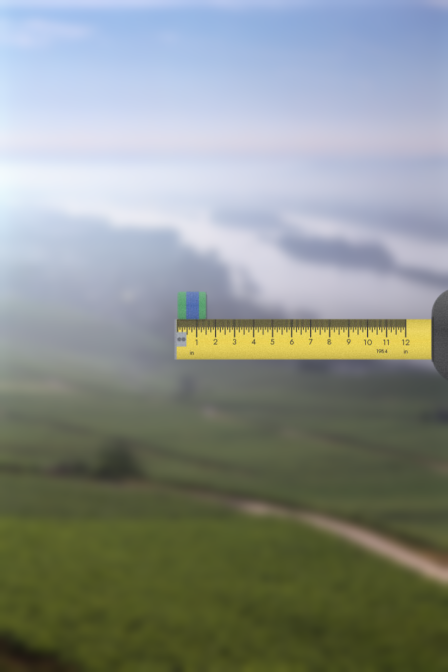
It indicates 1.5 in
